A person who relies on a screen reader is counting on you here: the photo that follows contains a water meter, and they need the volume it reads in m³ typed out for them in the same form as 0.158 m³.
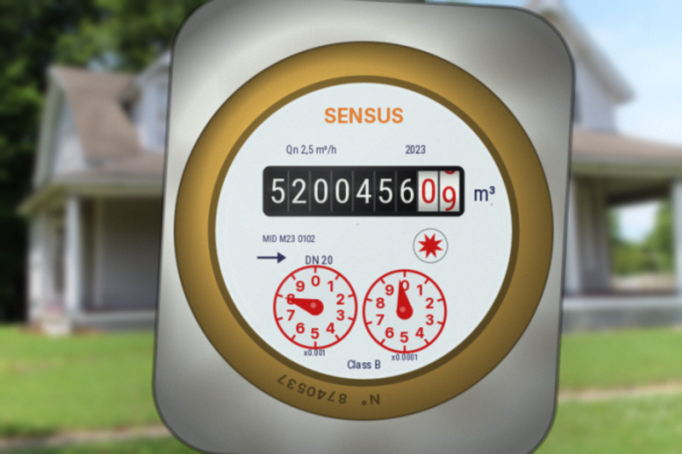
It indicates 5200456.0879 m³
